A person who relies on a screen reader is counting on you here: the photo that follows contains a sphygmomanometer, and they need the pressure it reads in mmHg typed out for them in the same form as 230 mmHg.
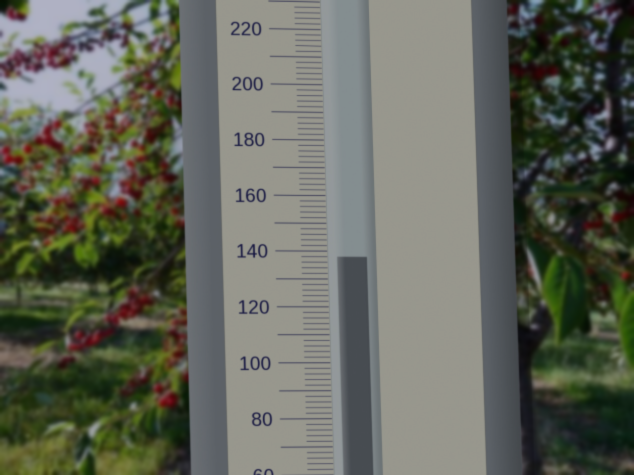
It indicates 138 mmHg
